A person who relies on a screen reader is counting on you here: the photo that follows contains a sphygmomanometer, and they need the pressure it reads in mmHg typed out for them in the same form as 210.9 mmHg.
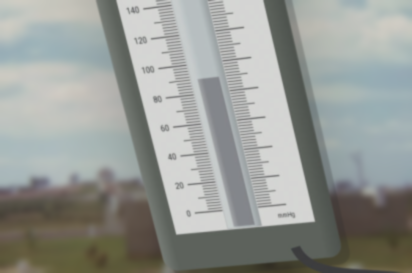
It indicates 90 mmHg
